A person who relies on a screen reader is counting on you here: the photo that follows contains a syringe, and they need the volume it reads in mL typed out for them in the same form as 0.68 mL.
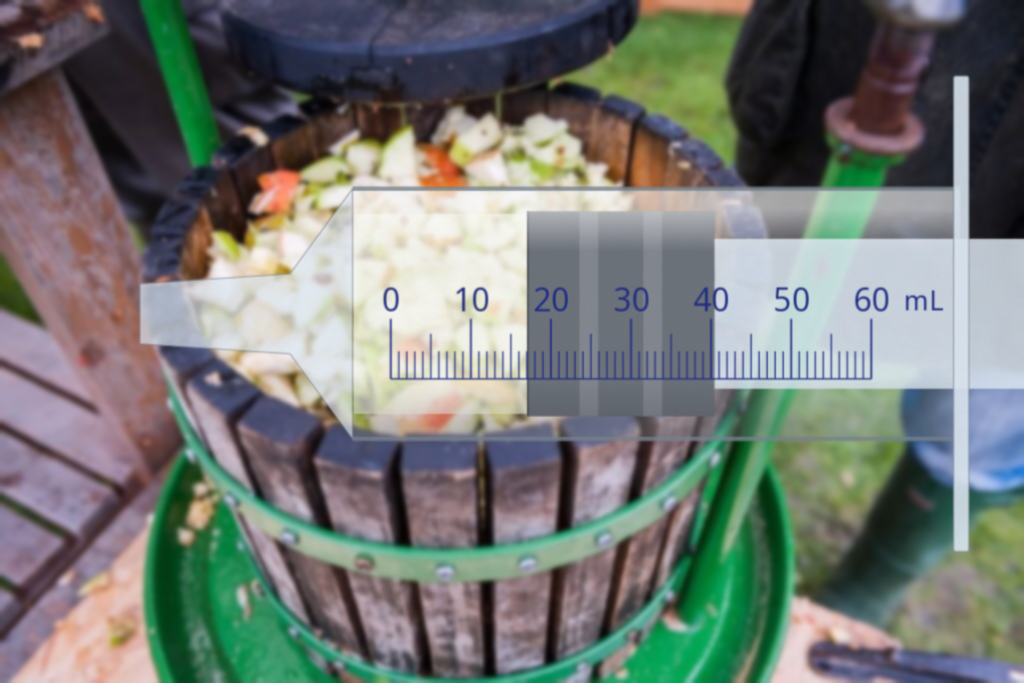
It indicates 17 mL
